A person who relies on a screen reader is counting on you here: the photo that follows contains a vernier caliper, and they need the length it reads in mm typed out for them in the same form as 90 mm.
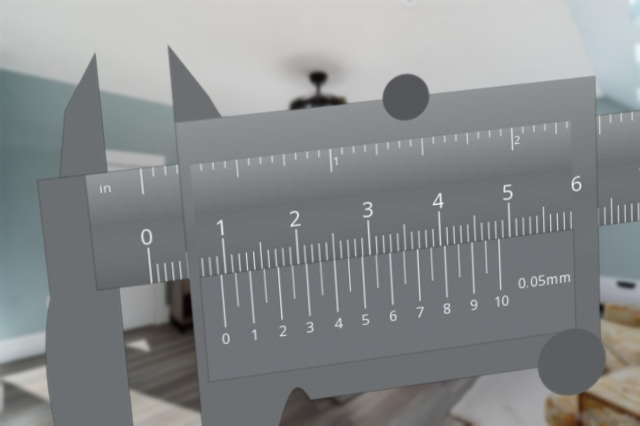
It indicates 9.4 mm
